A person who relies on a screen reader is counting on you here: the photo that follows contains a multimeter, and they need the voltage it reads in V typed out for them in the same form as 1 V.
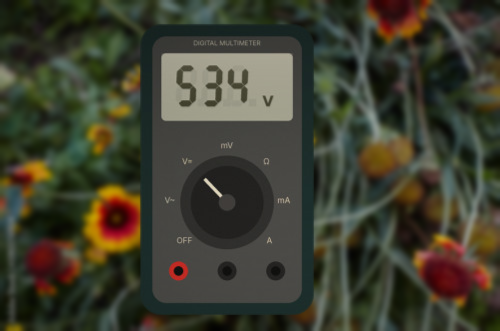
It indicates 534 V
